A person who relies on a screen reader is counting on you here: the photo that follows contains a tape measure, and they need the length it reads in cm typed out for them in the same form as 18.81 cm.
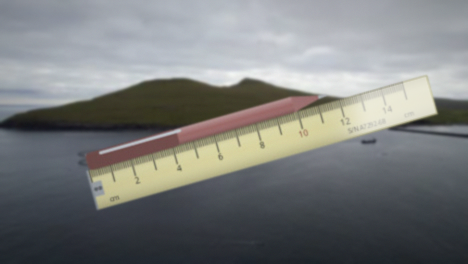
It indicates 11.5 cm
